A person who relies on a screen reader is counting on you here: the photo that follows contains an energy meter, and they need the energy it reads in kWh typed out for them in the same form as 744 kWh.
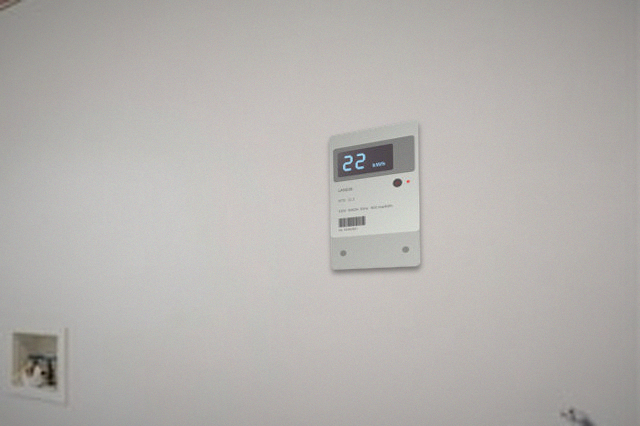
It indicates 22 kWh
